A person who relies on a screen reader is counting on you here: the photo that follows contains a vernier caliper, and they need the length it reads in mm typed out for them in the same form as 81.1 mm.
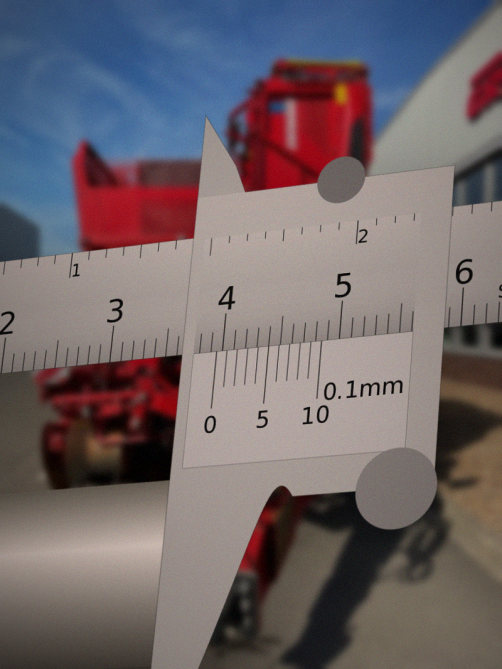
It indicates 39.5 mm
